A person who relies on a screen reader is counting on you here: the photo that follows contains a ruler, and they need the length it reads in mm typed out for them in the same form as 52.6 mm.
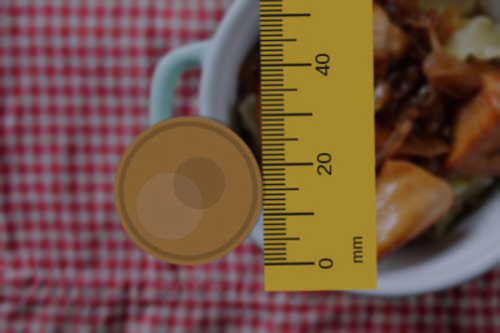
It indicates 30 mm
